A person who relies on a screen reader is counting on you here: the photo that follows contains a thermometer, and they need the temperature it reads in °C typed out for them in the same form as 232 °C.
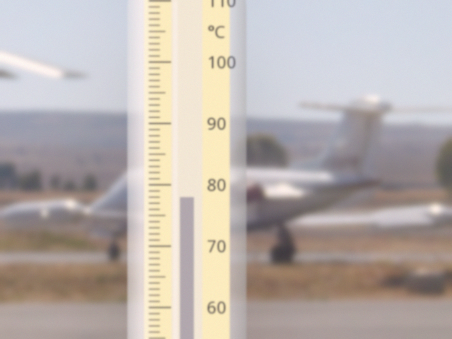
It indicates 78 °C
